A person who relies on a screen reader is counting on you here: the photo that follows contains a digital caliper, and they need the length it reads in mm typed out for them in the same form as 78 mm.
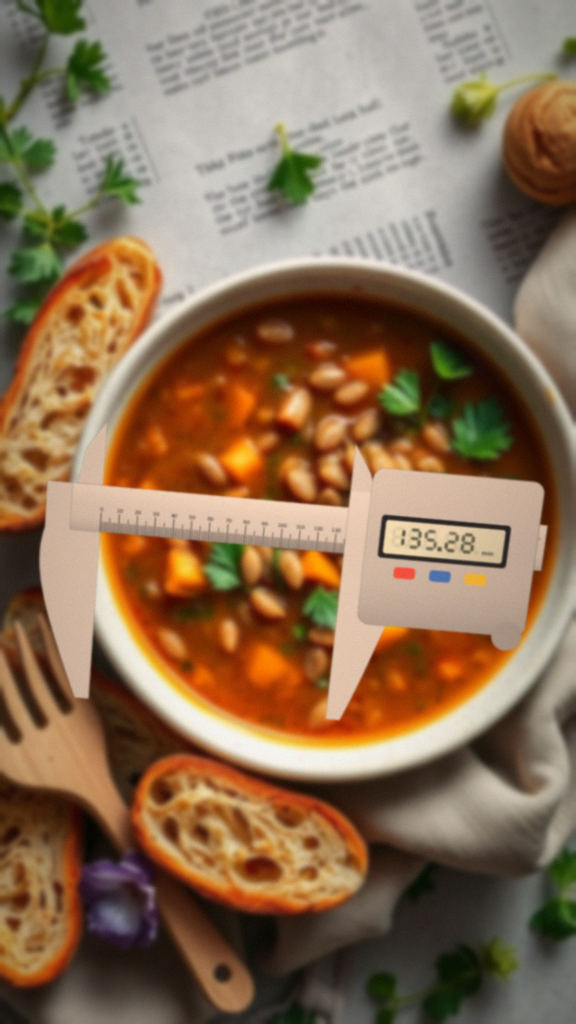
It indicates 135.28 mm
